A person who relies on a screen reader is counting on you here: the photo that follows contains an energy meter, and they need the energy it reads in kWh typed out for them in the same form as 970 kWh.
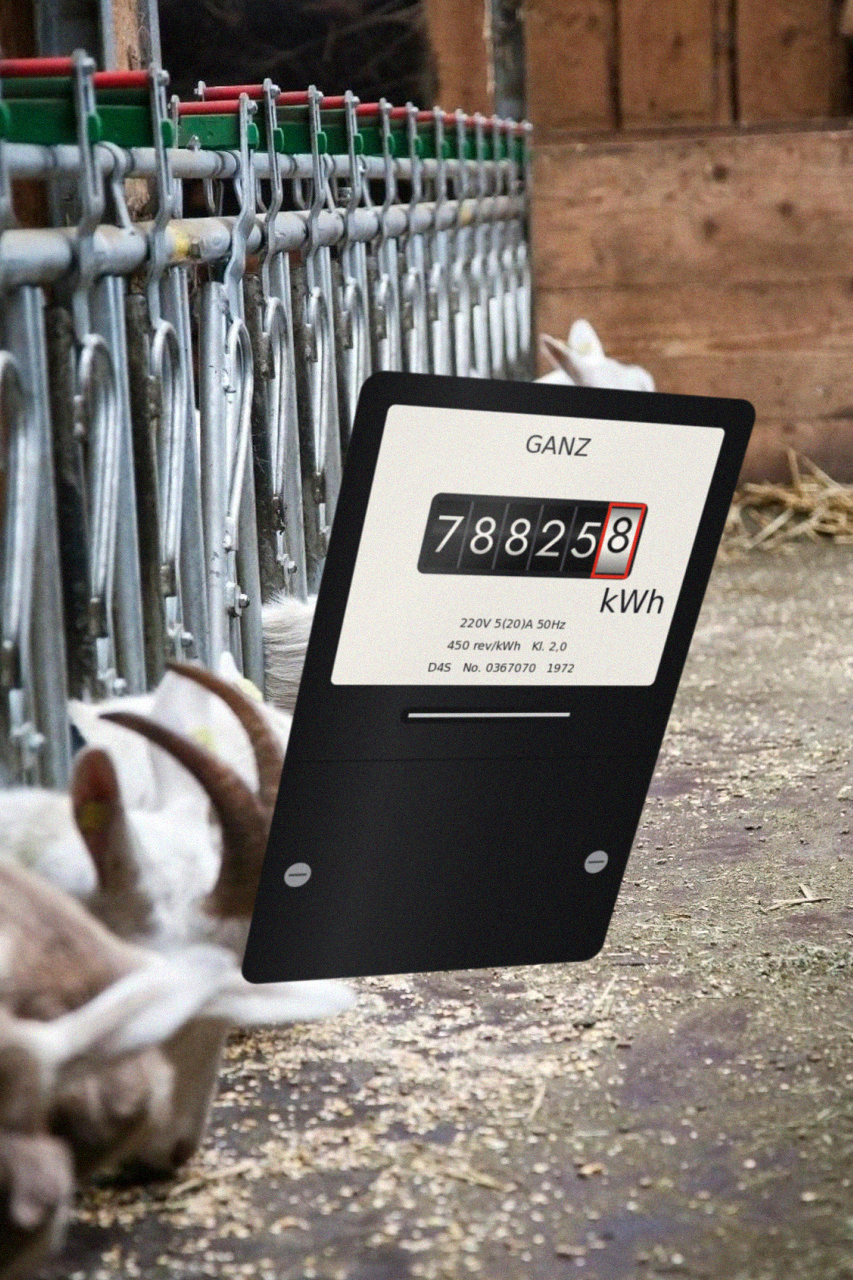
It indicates 78825.8 kWh
